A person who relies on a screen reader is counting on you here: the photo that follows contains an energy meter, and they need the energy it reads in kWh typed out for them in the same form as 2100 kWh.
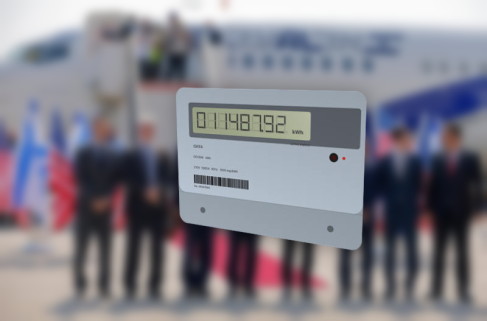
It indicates 11487.92 kWh
